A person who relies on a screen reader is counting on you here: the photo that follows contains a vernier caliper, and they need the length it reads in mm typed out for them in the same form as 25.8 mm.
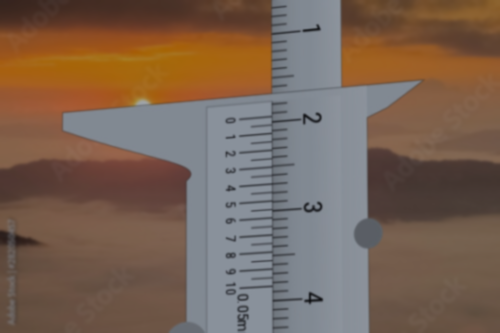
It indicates 19.4 mm
